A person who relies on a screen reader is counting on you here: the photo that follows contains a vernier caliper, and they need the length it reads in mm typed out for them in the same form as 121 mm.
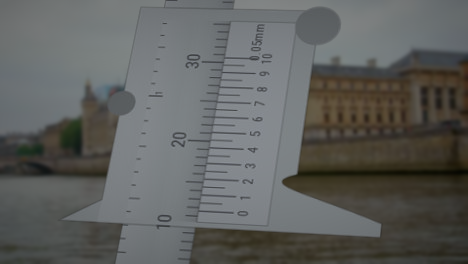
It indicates 11.6 mm
